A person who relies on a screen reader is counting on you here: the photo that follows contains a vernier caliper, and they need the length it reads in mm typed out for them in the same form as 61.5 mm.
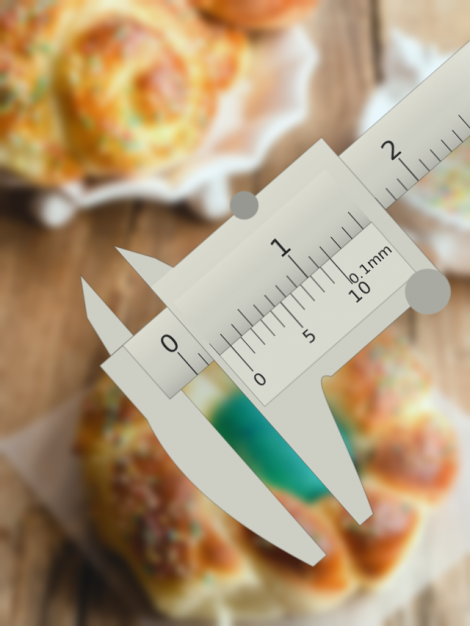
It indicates 3.0 mm
